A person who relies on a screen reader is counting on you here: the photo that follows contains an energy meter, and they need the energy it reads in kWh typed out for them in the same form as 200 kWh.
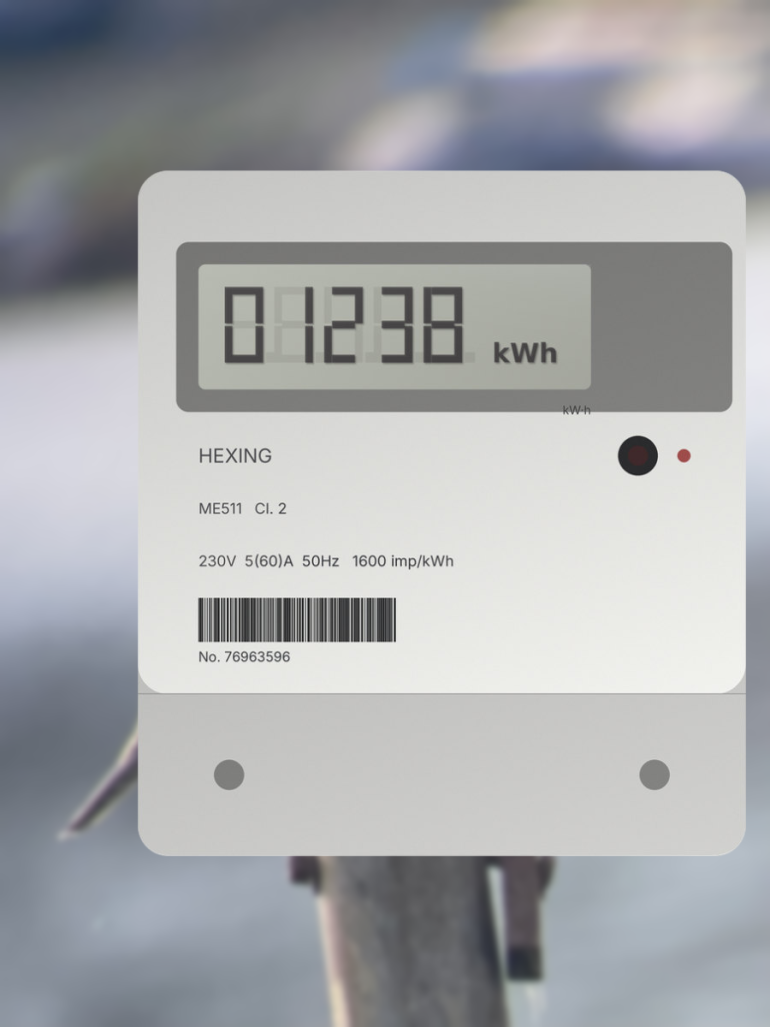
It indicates 1238 kWh
